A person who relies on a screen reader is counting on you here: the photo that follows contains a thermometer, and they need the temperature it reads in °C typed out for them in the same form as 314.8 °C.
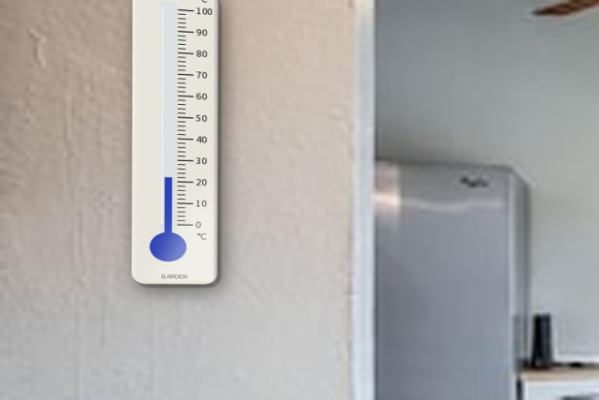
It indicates 22 °C
